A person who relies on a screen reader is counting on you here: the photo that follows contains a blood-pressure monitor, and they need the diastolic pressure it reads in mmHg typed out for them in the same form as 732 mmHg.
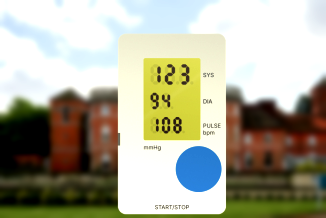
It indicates 94 mmHg
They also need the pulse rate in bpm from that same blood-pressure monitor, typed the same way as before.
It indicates 108 bpm
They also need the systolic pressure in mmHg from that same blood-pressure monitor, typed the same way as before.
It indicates 123 mmHg
